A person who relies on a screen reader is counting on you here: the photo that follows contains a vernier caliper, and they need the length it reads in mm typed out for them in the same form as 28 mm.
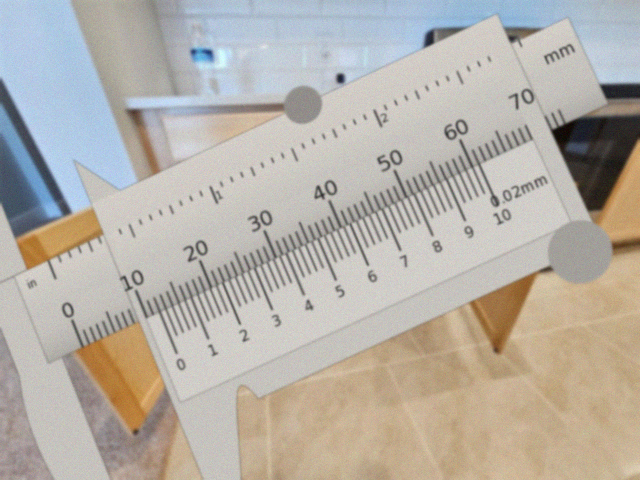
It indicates 12.0 mm
